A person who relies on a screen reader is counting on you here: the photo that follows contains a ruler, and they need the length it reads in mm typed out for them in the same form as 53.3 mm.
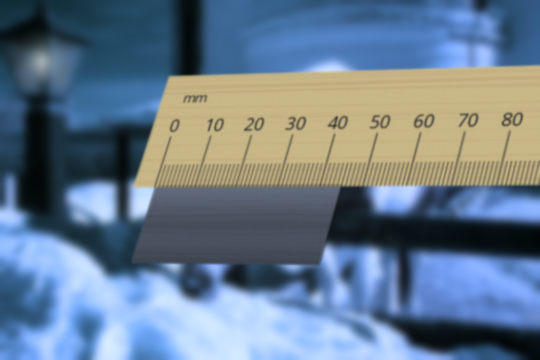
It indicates 45 mm
